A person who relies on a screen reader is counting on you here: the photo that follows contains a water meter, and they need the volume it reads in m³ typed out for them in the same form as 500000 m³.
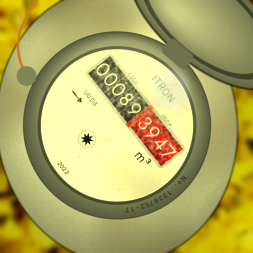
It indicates 89.3947 m³
